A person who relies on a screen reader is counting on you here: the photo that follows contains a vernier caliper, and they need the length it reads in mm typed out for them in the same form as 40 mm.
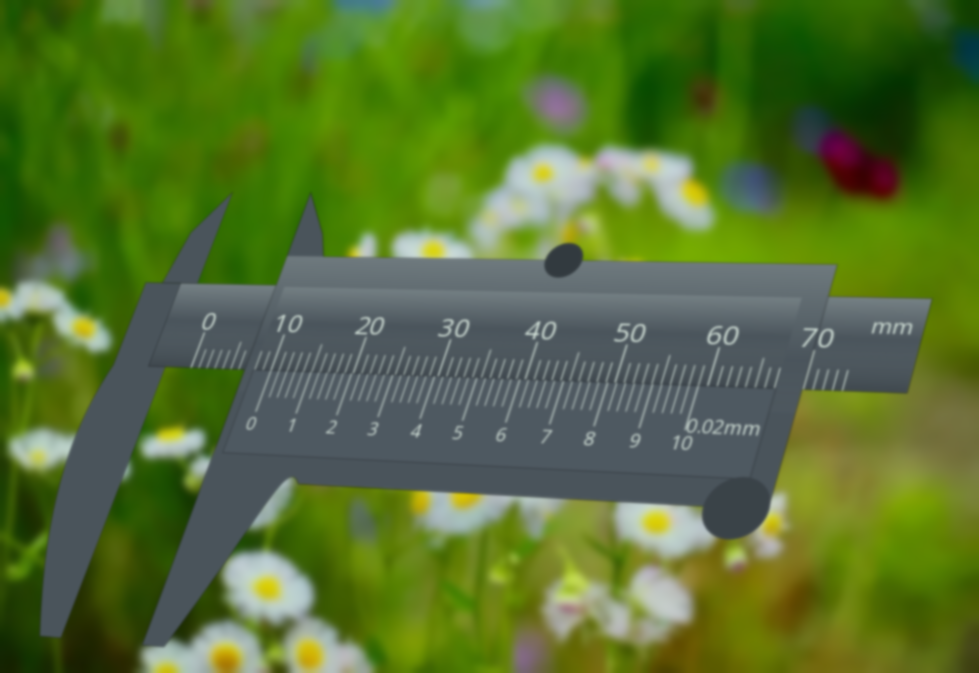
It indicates 10.0 mm
